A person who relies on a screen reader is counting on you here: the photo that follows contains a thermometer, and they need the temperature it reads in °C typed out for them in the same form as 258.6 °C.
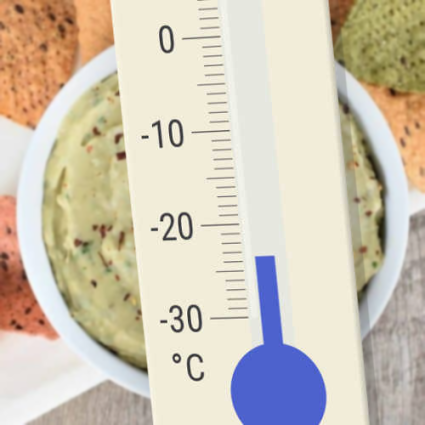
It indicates -23.5 °C
